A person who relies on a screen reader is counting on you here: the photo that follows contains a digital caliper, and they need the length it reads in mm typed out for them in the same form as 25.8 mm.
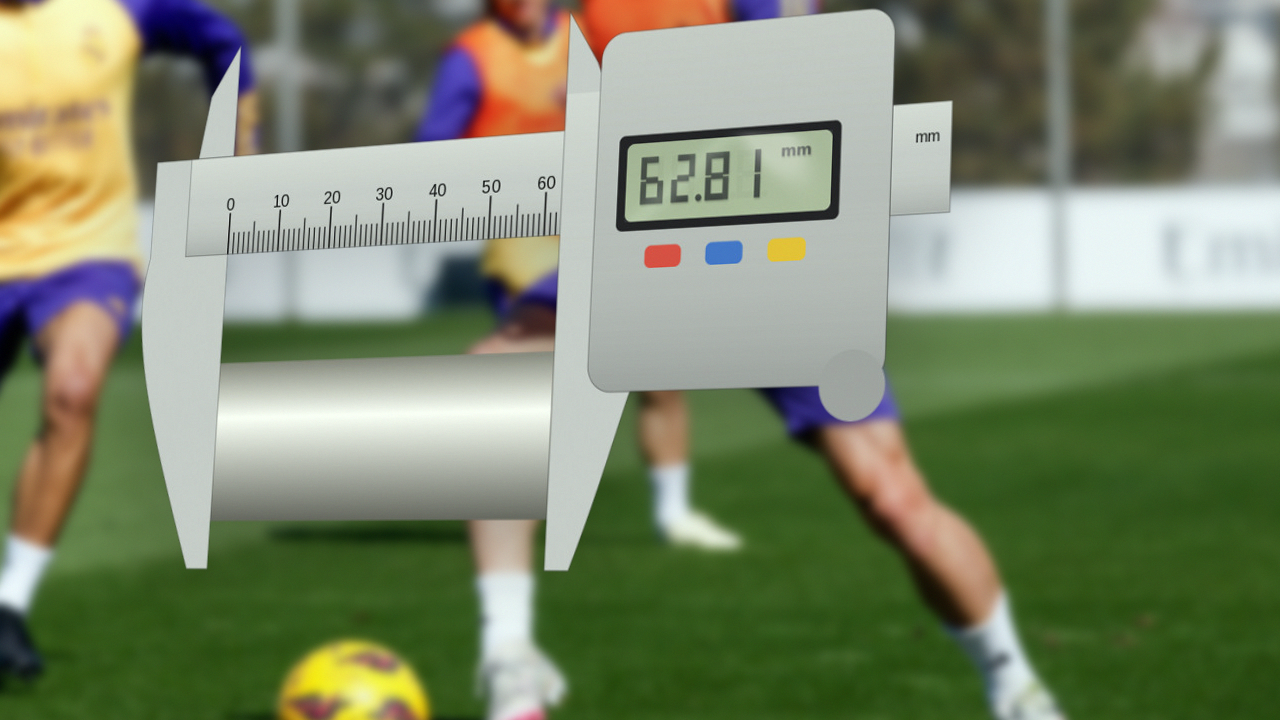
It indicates 62.81 mm
